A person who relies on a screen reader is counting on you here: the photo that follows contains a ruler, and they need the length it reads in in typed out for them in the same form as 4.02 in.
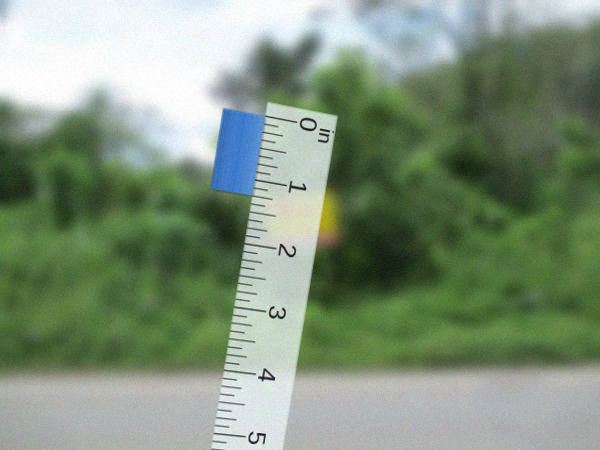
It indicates 1.25 in
